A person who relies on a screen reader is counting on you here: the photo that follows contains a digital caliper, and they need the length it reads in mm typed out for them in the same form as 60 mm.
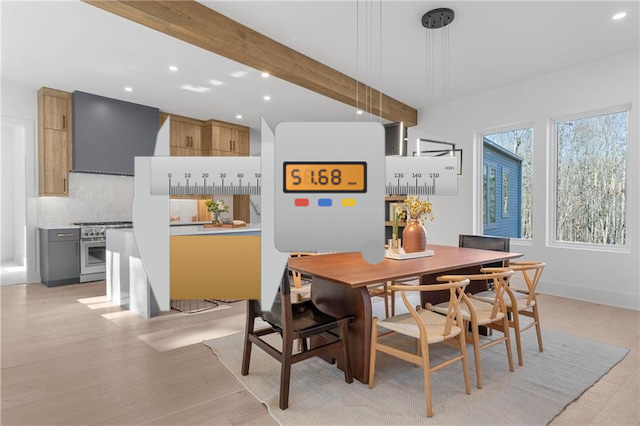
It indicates 51.68 mm
